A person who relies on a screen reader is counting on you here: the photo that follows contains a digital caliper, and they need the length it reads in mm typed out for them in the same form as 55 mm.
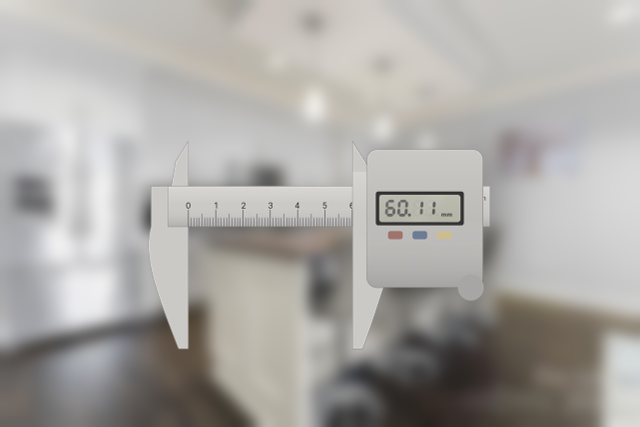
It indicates 60.11 mm
